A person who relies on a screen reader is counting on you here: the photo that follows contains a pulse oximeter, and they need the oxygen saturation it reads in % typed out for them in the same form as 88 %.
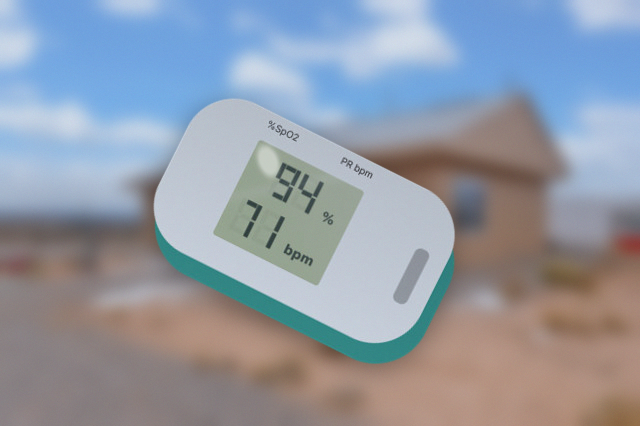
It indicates 94 %
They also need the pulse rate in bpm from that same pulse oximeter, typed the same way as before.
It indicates 71 bpm
